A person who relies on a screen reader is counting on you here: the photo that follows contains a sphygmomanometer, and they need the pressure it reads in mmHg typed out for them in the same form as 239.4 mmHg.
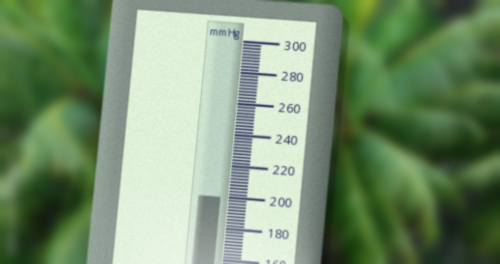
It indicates 200 mmHg
